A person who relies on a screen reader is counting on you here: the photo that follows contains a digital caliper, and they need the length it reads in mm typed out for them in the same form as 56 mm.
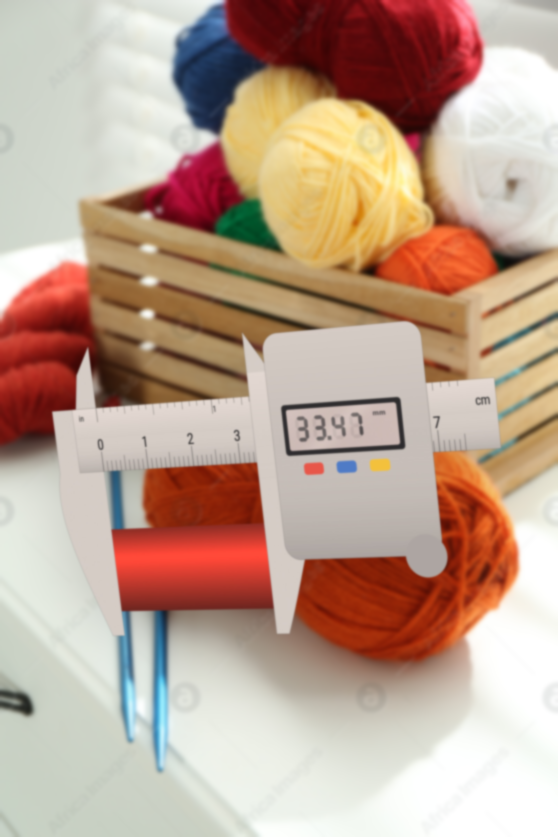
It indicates 33.47 mm
